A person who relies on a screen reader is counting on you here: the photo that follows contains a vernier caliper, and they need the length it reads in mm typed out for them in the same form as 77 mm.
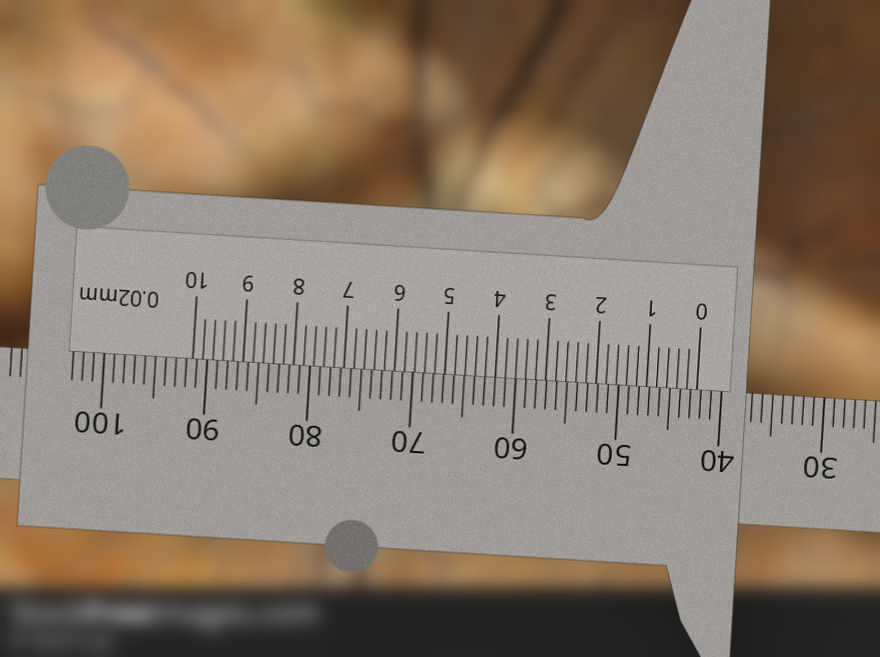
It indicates 42.4 mm
